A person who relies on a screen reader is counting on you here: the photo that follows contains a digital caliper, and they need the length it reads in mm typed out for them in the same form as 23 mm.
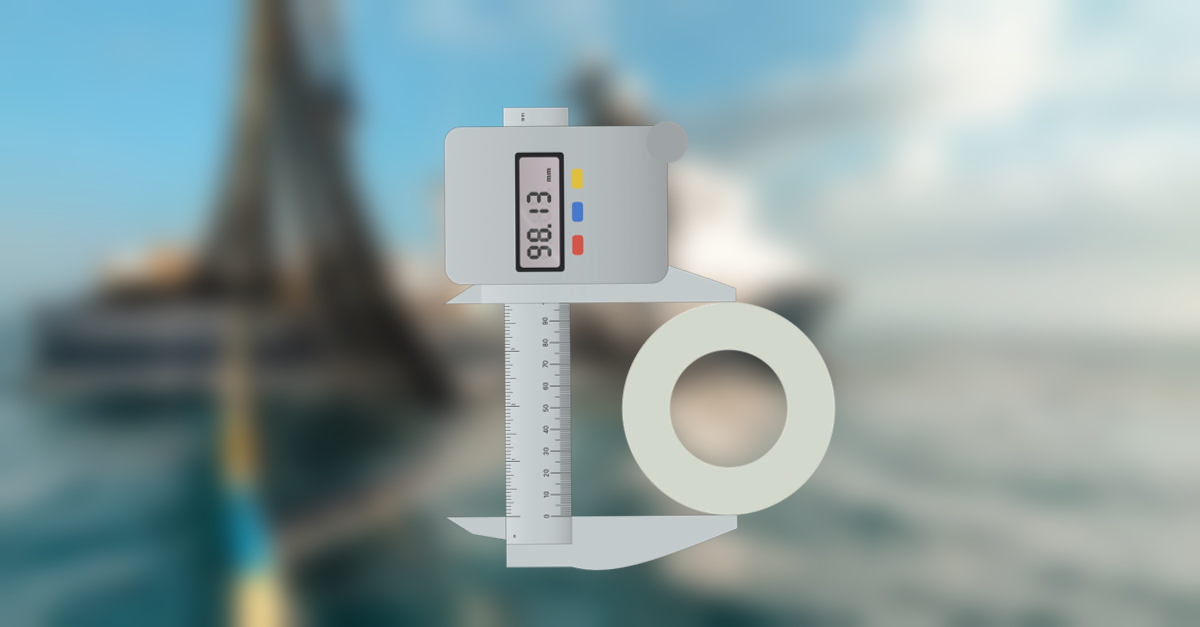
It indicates 98.13 mm
